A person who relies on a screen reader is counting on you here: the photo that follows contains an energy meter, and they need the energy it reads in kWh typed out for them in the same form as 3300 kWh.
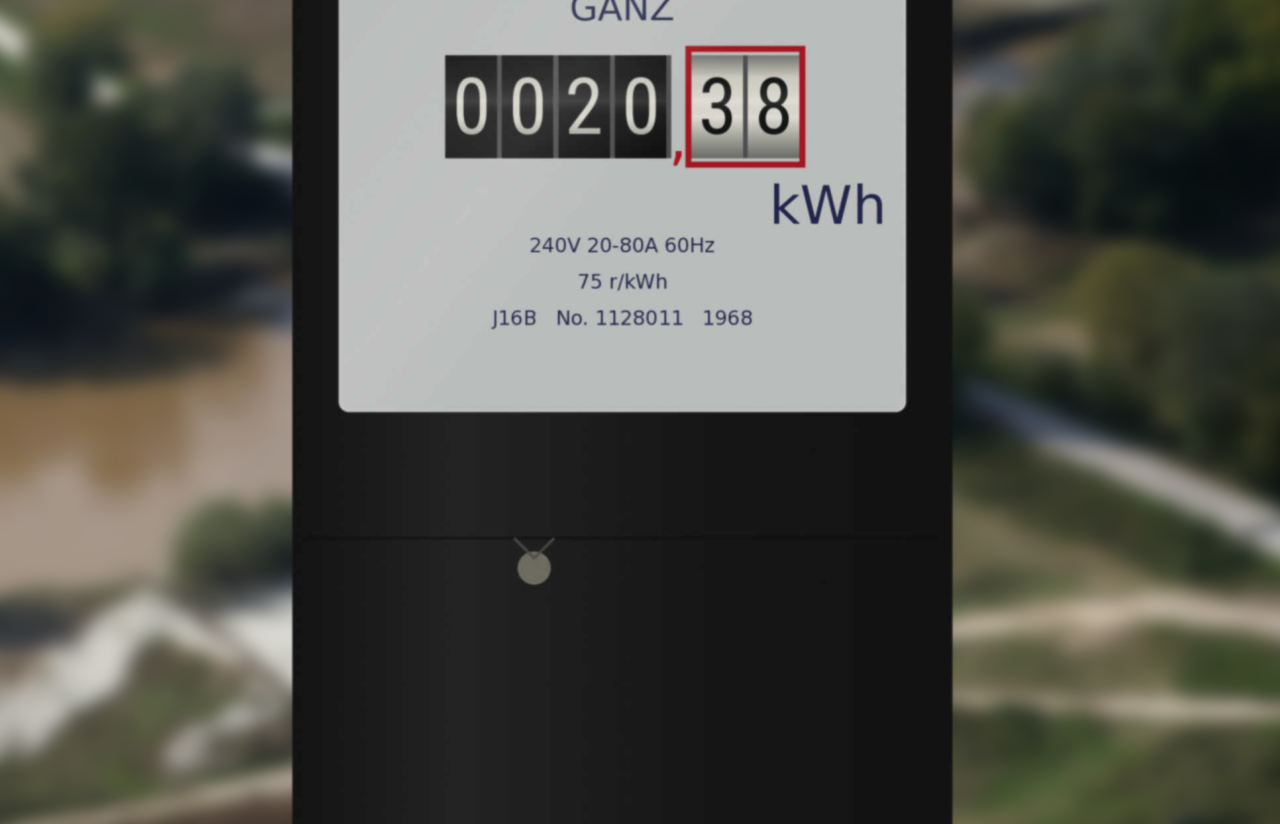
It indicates 20.38 kWh
